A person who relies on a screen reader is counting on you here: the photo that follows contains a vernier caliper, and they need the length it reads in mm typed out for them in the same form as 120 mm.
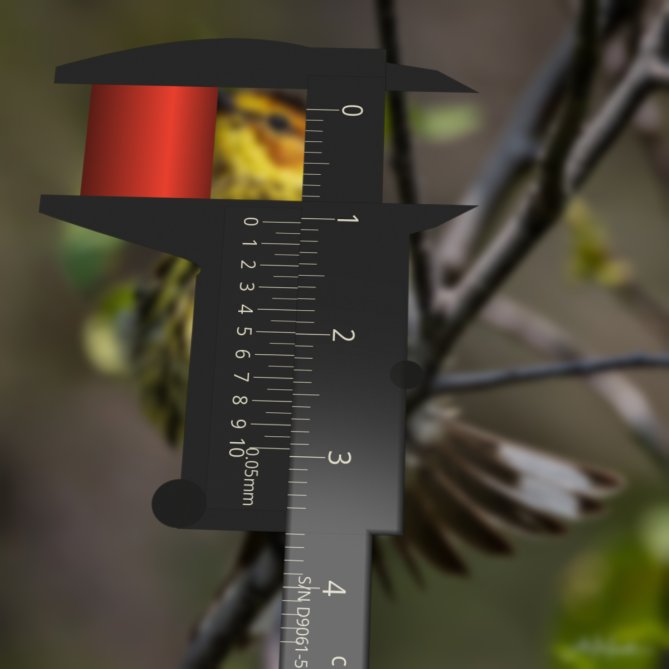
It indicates 10.4 mm
